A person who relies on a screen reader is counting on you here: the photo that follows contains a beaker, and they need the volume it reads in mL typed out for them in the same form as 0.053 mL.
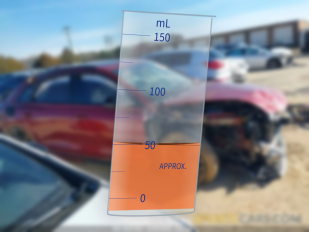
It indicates 50 mL
